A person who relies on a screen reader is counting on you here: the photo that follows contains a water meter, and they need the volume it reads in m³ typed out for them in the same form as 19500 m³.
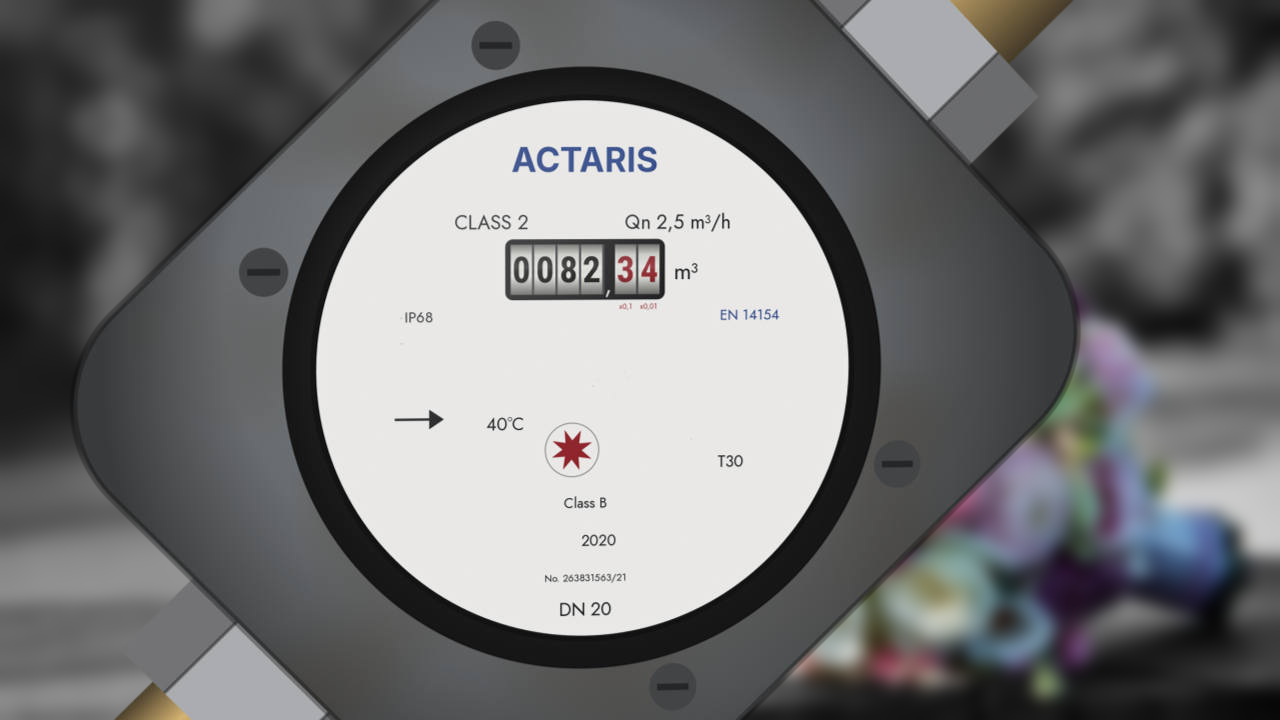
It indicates 82.34 m³
